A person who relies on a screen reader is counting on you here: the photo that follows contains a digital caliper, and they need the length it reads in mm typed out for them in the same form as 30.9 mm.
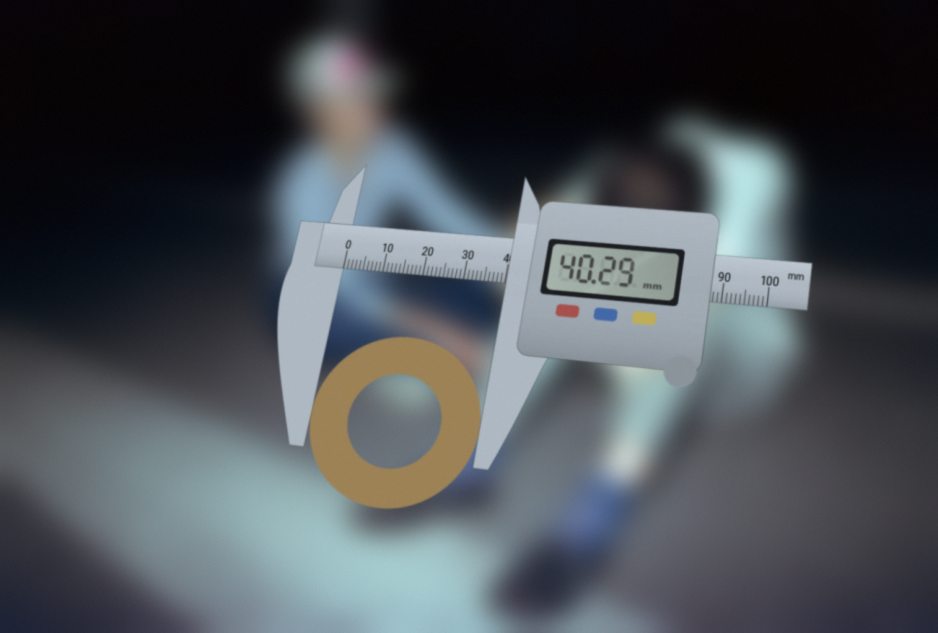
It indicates 40.29 mm
